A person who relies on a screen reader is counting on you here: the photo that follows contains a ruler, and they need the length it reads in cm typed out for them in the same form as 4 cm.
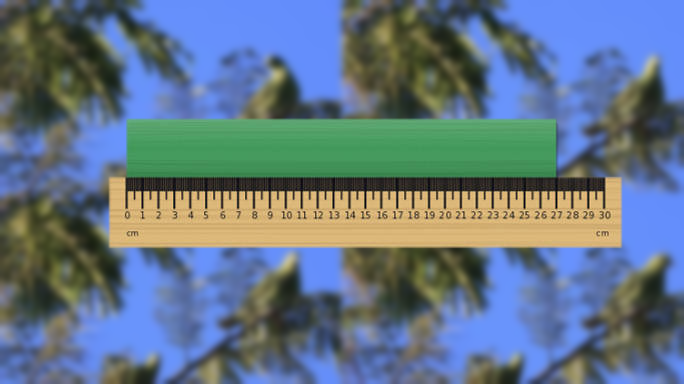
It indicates 27 cm
